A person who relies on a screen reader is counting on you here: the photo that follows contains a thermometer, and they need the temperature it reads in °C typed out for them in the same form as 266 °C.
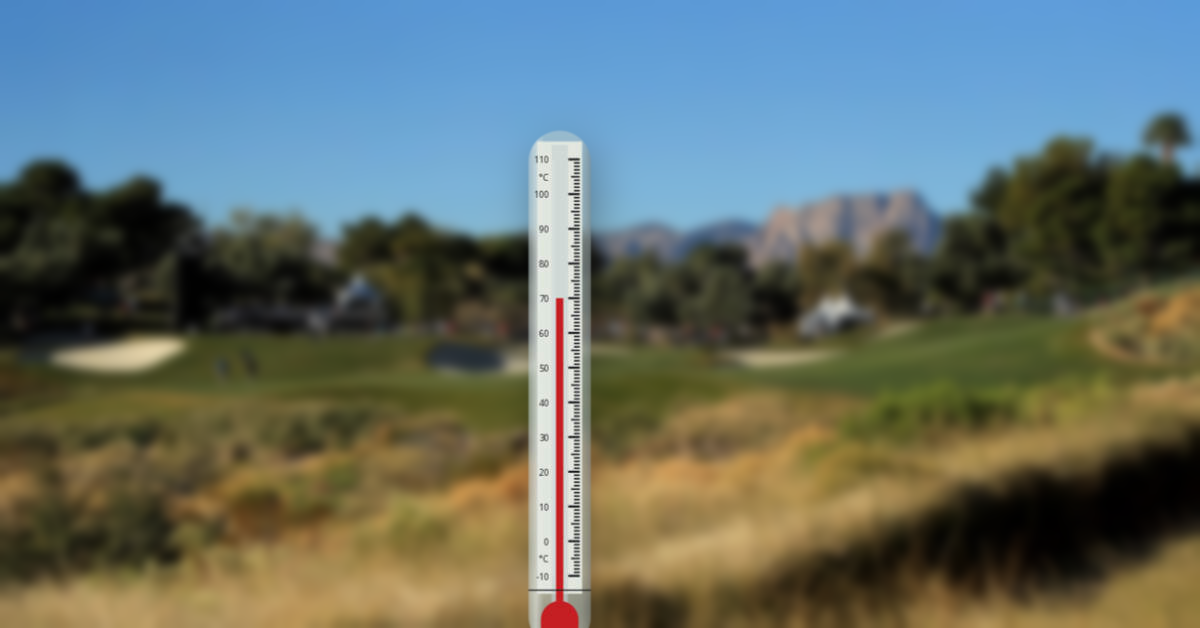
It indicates 70 °C
